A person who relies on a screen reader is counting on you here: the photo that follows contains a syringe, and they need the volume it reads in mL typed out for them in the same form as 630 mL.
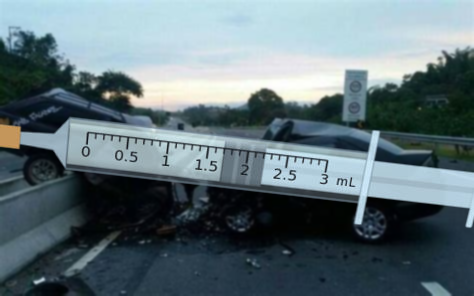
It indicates 1.7 mL
